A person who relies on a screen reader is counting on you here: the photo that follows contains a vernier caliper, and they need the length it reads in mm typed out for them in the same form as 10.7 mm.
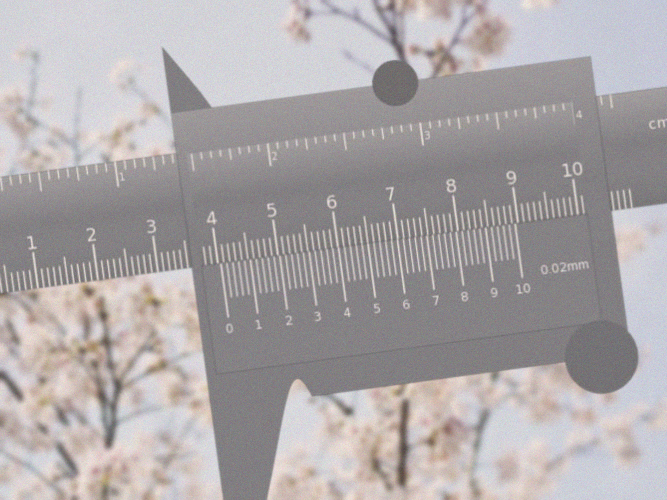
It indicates 40.5 mm
